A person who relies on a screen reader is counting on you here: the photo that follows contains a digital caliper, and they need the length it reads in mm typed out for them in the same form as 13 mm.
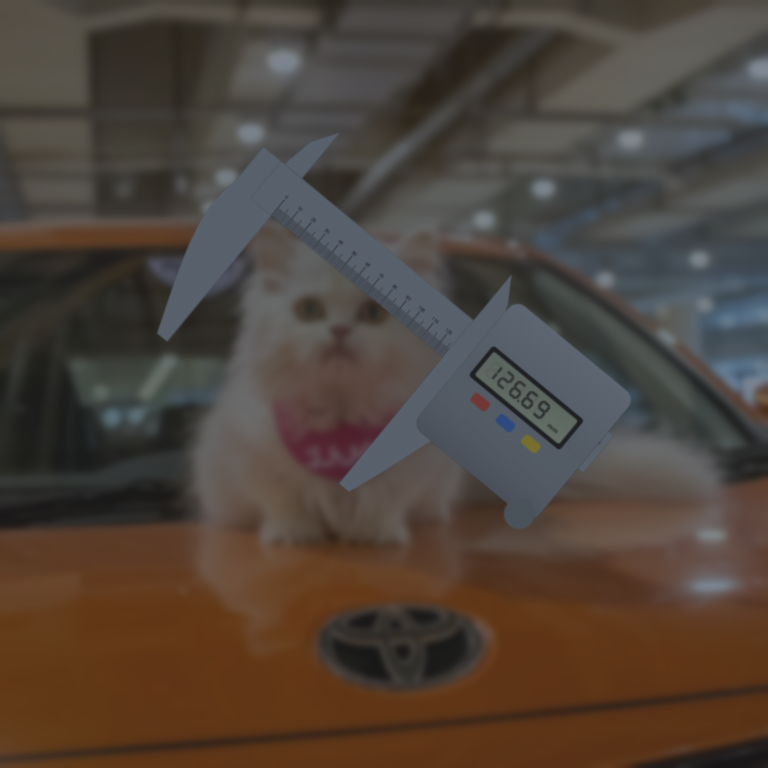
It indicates 126.69 mm
